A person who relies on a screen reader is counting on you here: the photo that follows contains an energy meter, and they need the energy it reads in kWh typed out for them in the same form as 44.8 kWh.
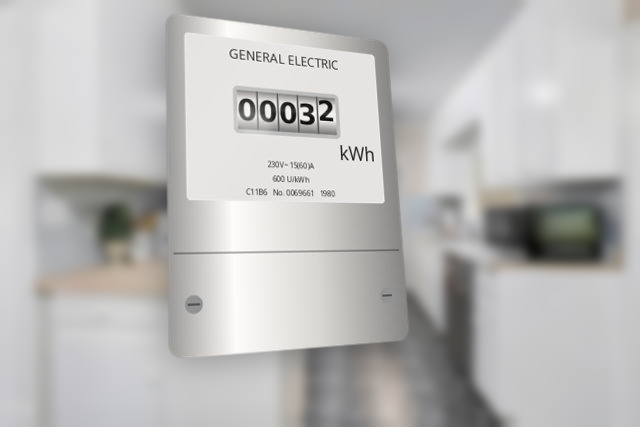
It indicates 32 kWh
